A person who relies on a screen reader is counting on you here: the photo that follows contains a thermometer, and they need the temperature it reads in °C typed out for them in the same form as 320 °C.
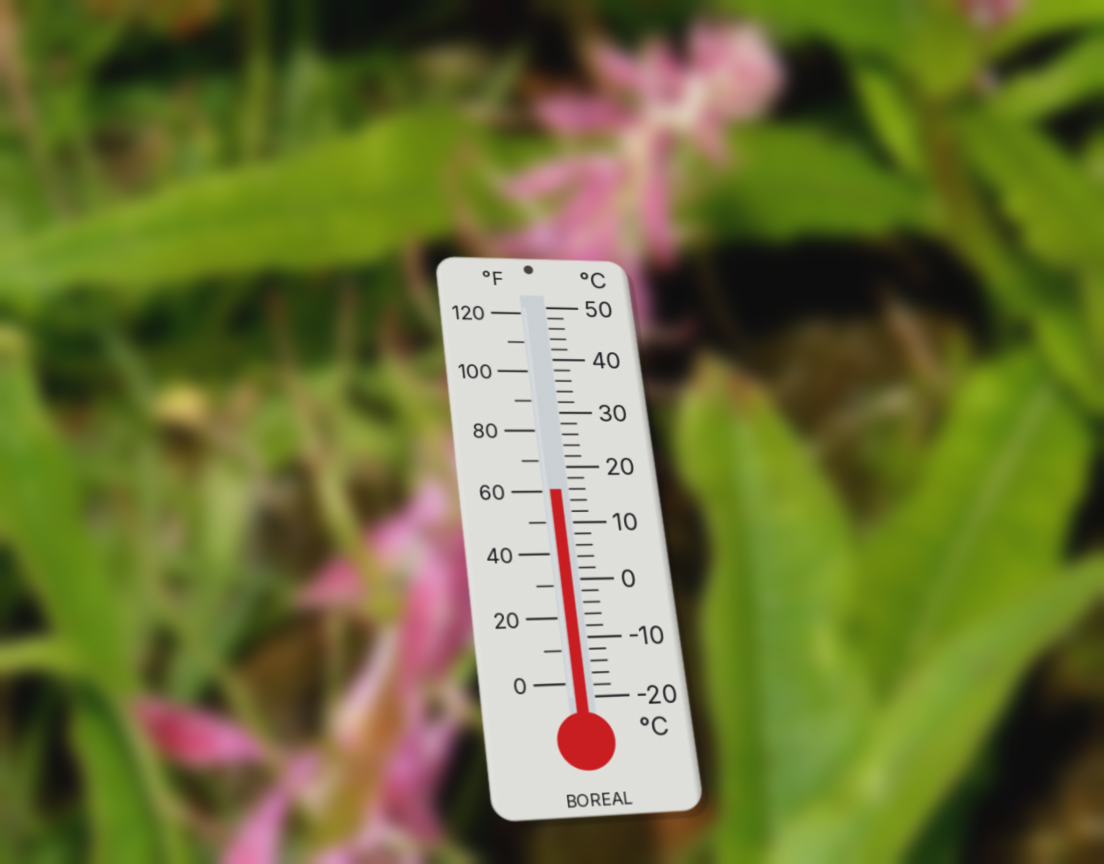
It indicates 16 °C
